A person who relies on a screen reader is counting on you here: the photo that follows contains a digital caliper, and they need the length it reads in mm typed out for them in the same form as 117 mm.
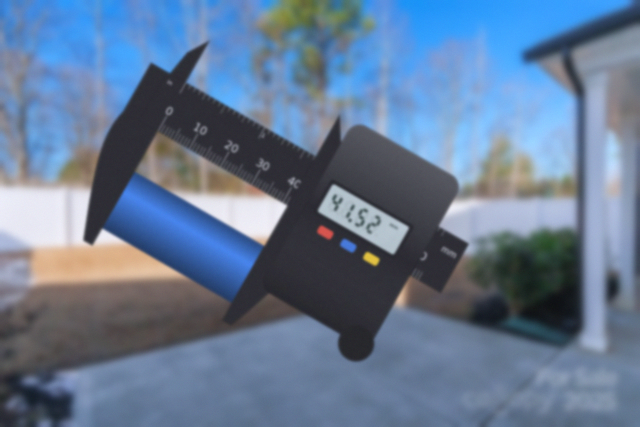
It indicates 41.52 mm
